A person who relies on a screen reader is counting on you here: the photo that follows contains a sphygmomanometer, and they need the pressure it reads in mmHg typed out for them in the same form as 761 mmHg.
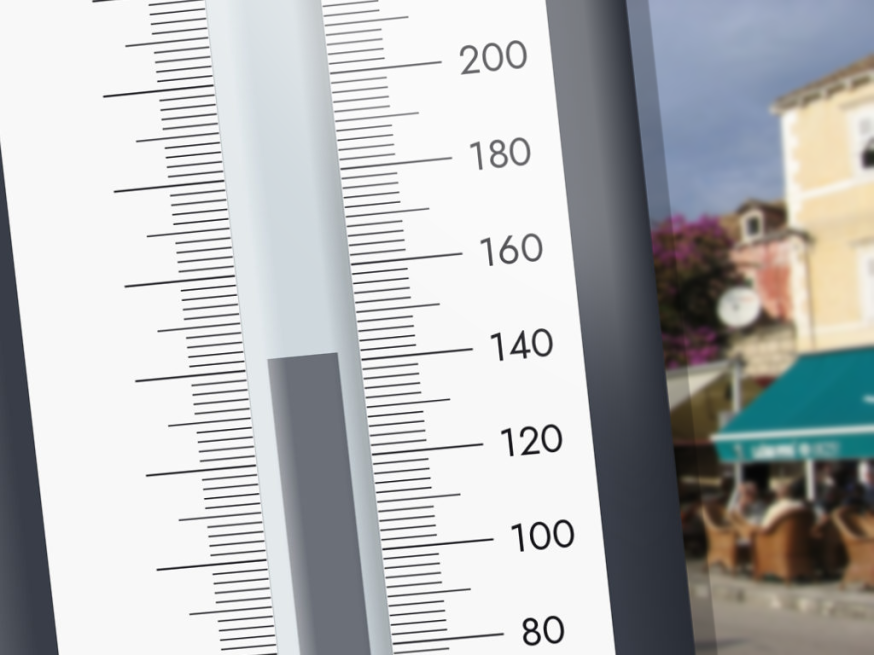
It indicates 142 mmHg
